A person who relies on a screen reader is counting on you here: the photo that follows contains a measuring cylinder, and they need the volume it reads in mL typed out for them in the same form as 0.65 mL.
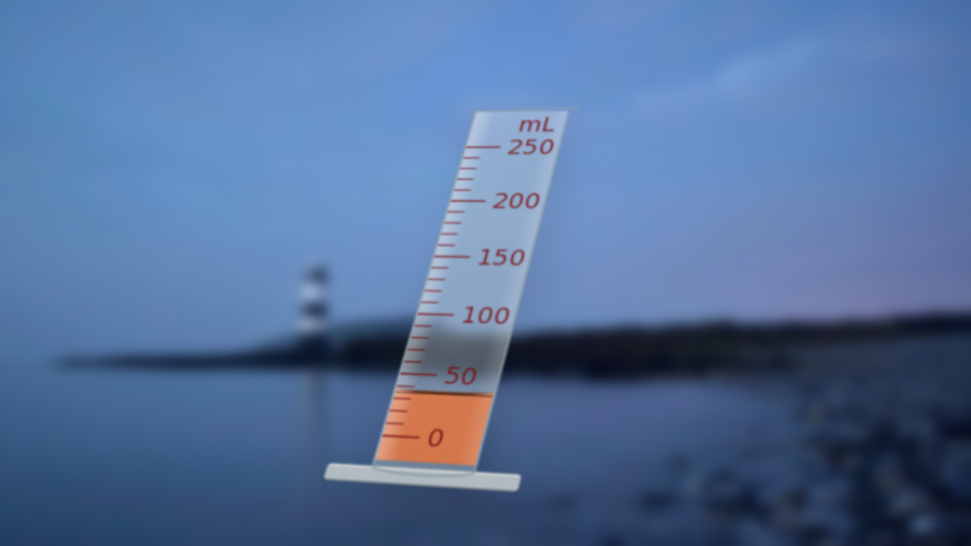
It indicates 35 mL
